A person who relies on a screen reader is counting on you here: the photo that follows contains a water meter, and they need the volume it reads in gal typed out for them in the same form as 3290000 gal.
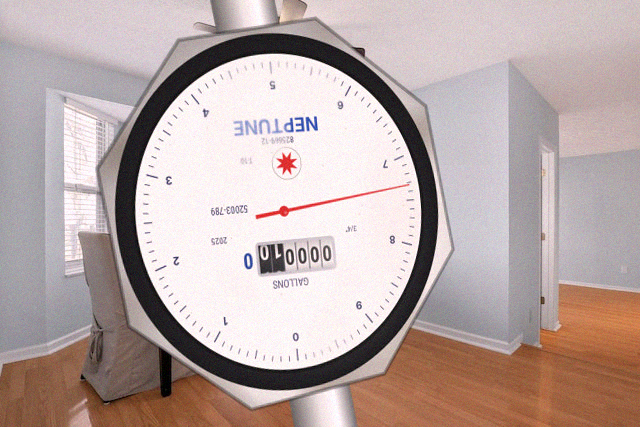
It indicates 97.3 gal
